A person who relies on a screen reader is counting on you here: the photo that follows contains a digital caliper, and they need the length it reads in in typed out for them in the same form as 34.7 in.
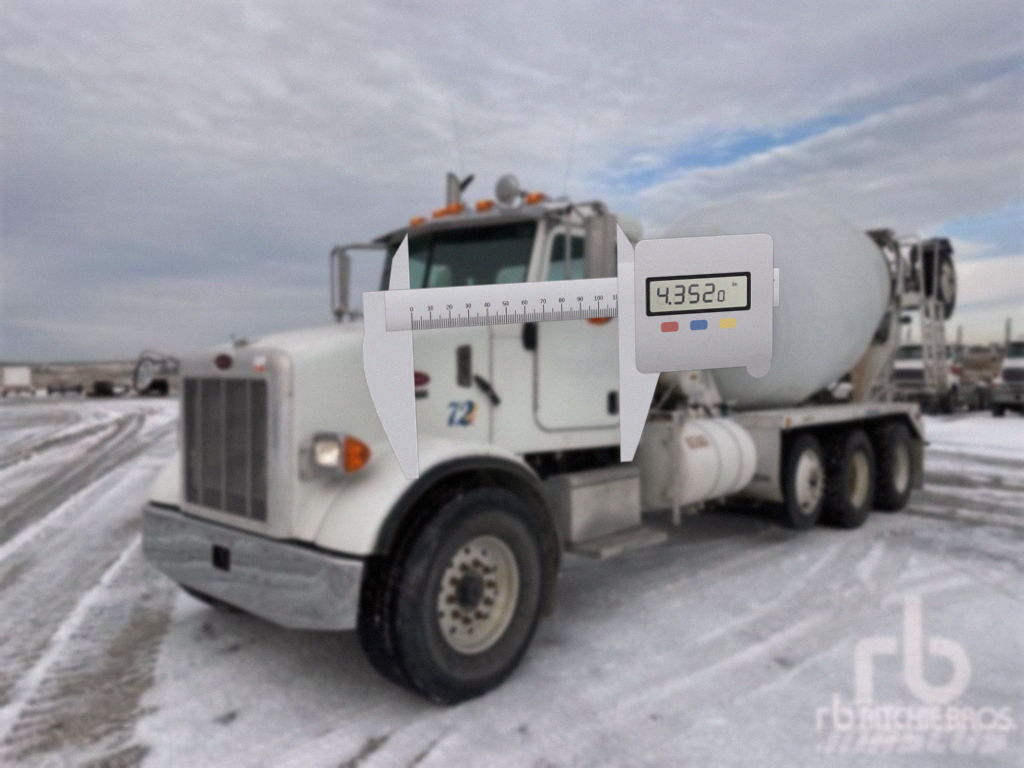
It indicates 4.3520 in
